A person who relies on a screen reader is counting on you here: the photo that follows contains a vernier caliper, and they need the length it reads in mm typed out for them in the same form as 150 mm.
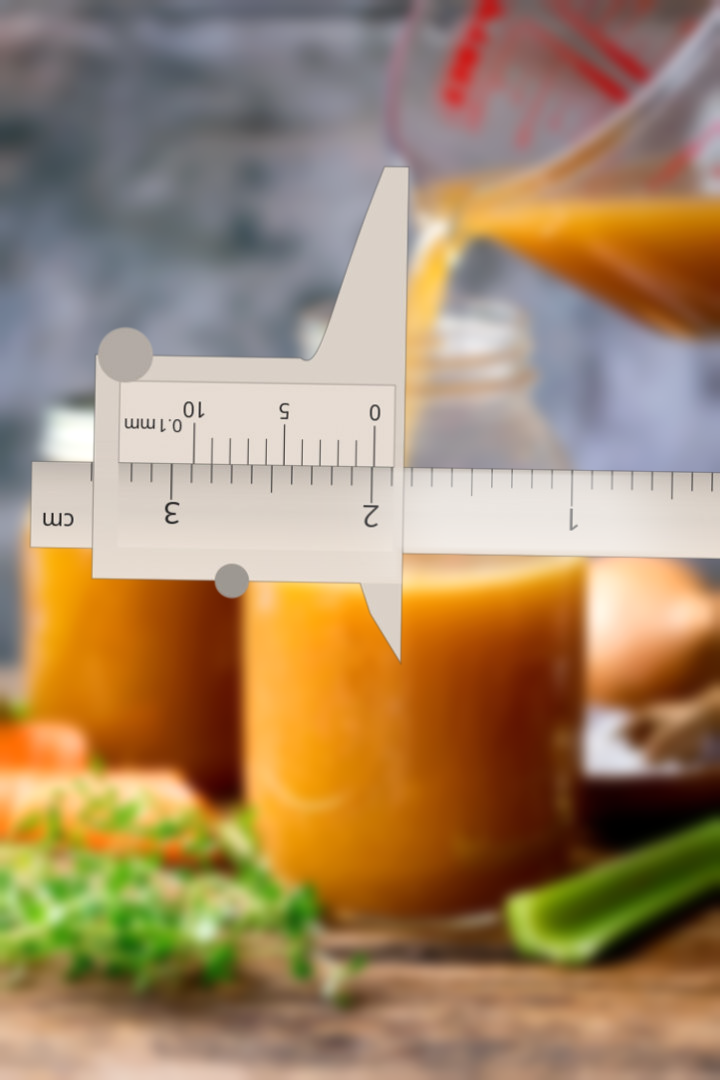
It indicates 19.9 mm
